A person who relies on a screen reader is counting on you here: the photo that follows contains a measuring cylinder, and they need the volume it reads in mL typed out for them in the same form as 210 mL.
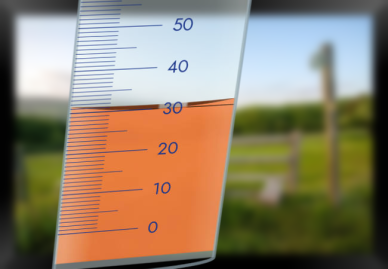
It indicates 30 mL
